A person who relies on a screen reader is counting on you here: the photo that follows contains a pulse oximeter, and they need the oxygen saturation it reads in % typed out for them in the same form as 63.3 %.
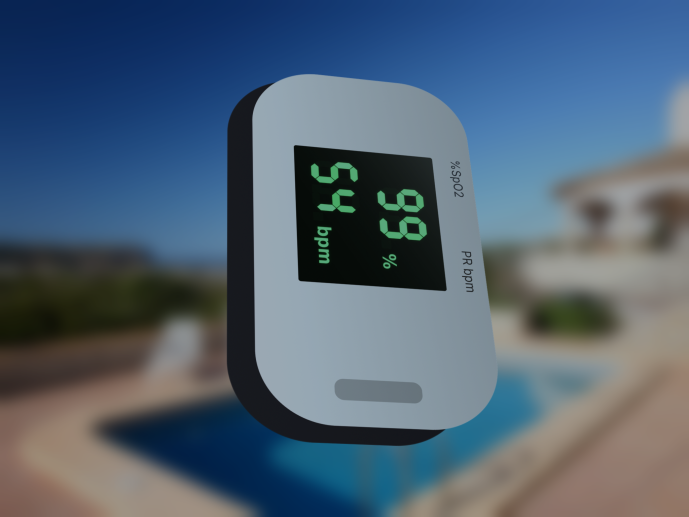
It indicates 99 %
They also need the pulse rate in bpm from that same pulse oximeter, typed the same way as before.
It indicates 54 bpm
